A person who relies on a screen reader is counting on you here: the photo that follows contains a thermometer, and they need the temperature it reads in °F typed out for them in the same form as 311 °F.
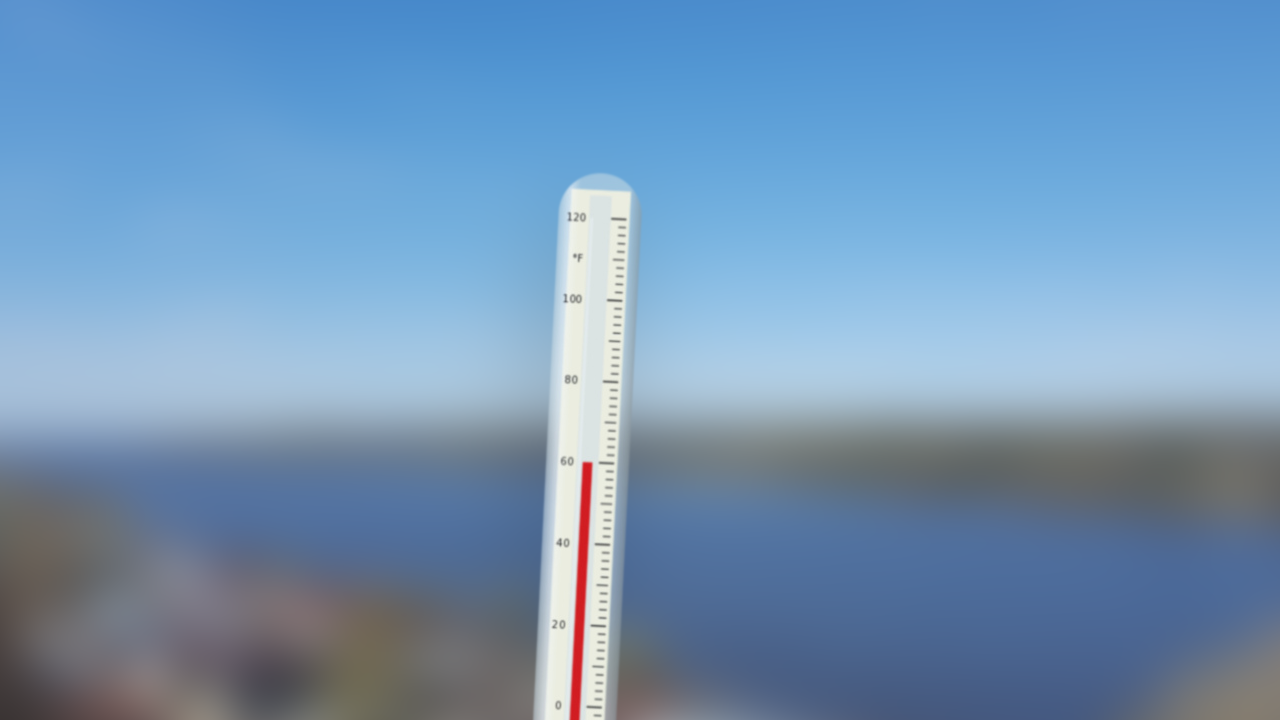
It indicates 60 °F
